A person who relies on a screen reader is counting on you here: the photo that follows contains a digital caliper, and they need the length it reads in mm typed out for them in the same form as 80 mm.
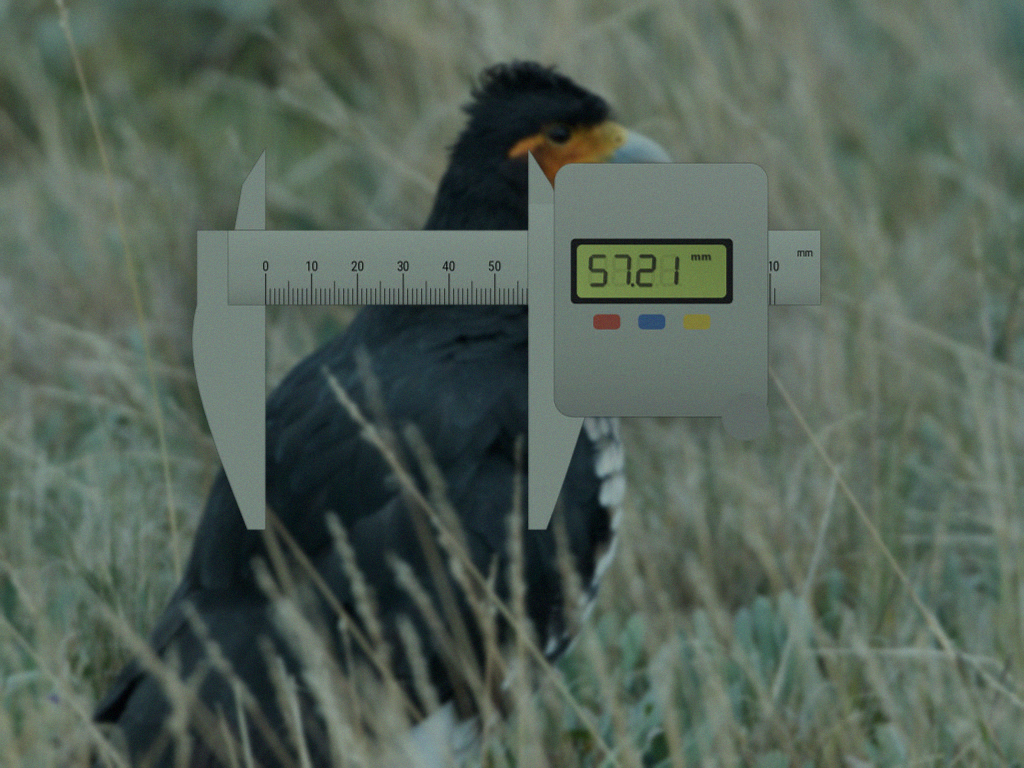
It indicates 57.21 mm
